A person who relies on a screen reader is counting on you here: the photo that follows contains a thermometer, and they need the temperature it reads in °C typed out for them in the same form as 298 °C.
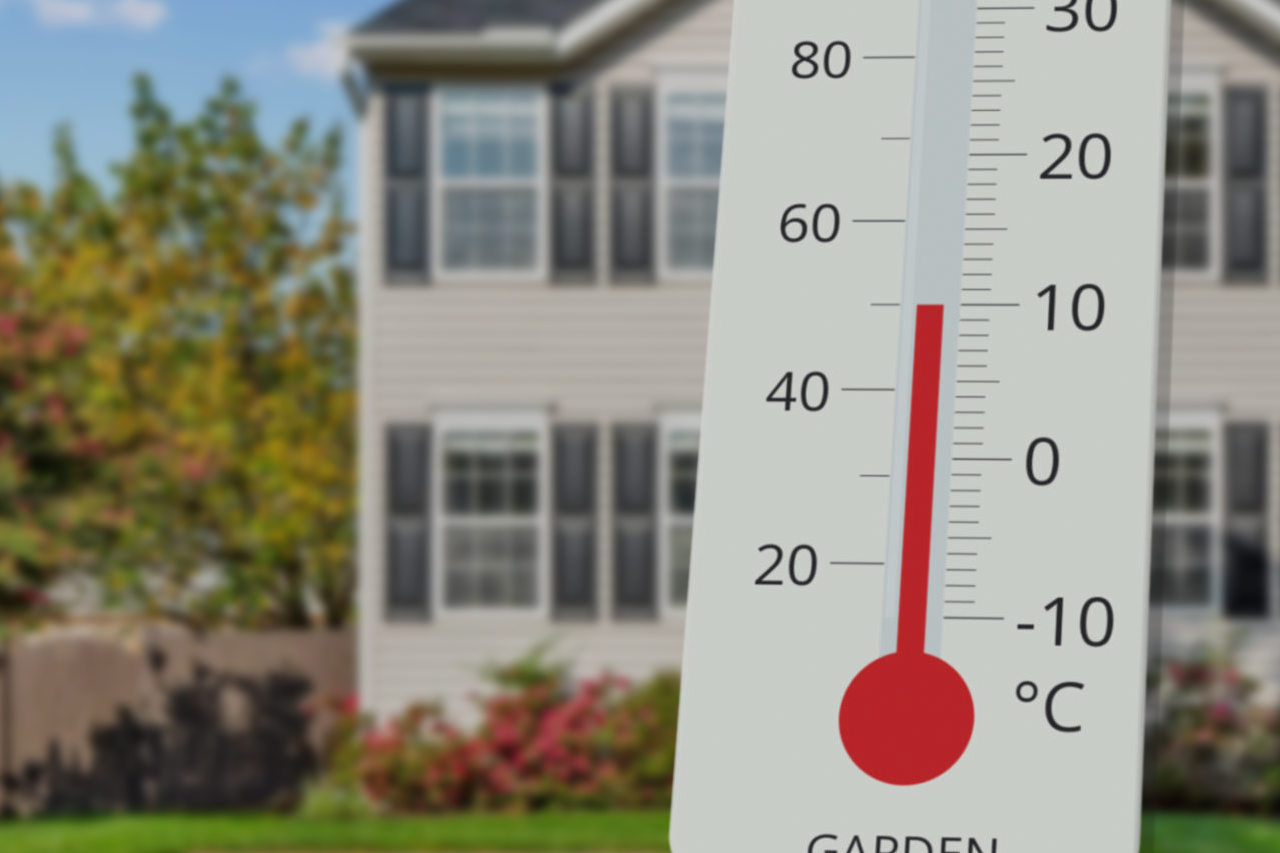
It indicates 10 °C
